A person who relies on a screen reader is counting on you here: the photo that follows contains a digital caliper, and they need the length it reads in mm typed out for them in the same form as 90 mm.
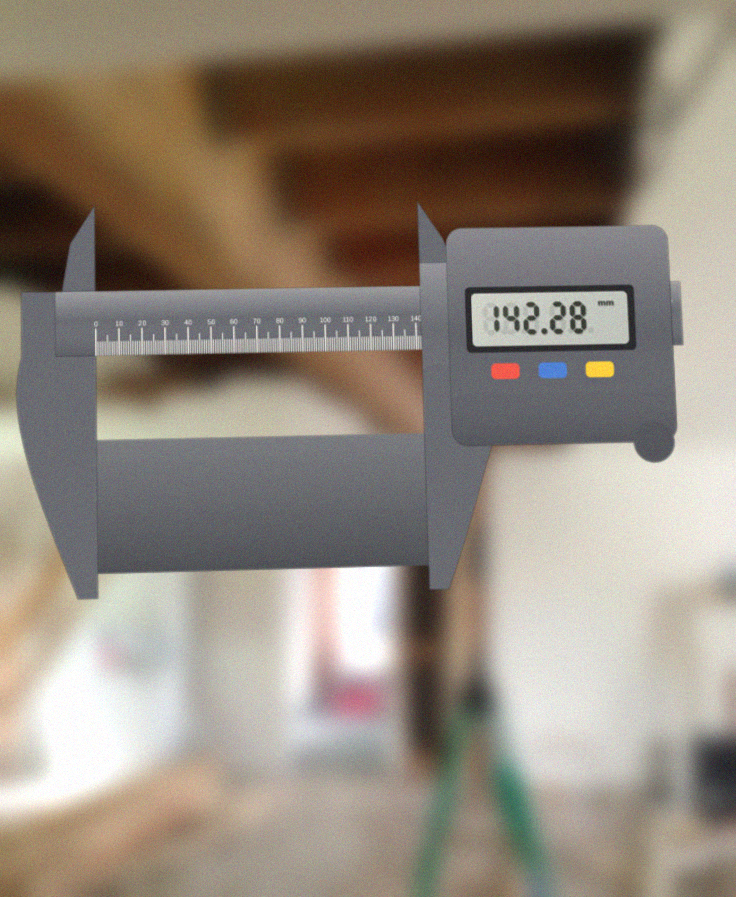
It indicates 142.28 mm
